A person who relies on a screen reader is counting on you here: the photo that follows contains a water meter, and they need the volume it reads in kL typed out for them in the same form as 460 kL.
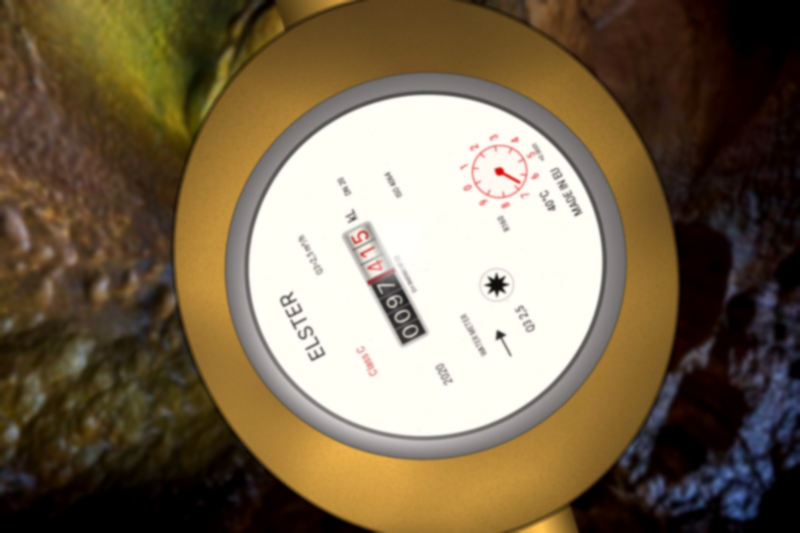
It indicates 97.4156 kL
